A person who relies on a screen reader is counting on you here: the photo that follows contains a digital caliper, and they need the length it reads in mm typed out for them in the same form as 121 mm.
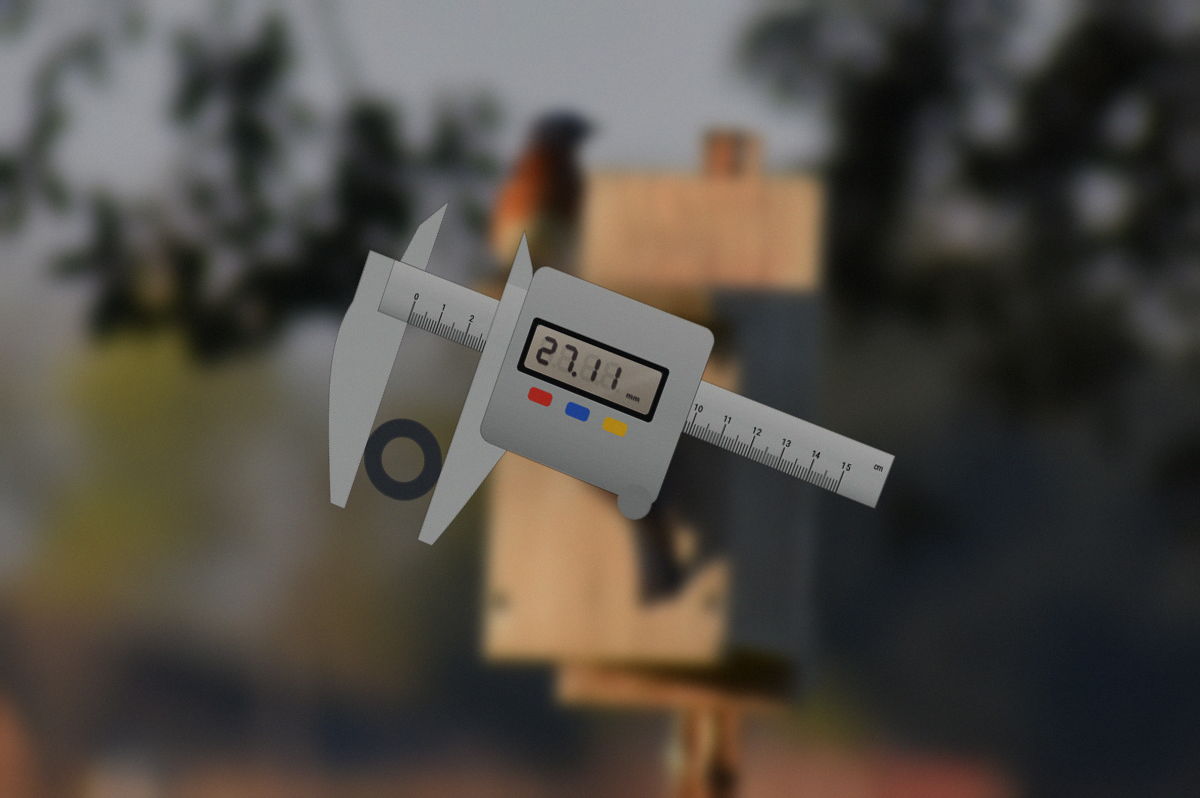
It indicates 27.11 mm
